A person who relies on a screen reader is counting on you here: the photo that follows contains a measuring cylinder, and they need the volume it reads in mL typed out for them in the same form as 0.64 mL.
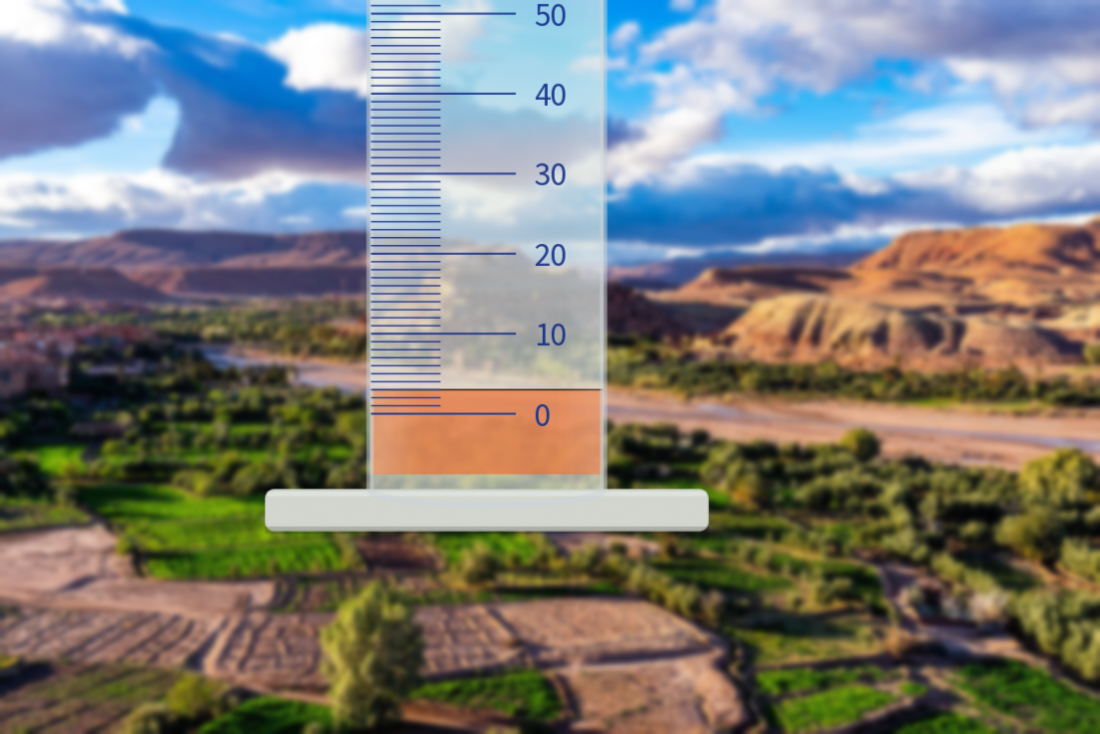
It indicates 3 mL
